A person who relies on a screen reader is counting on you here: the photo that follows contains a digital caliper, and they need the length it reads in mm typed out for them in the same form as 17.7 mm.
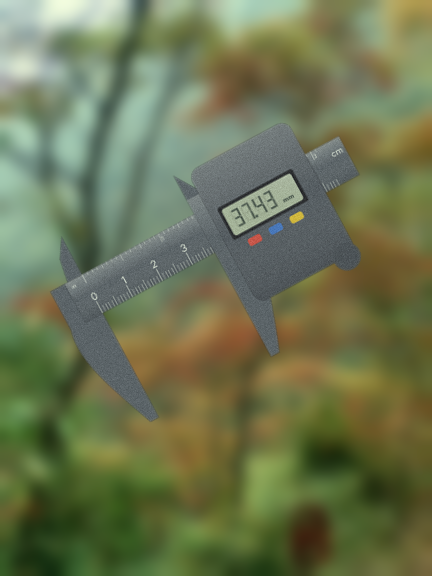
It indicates 37.43 mm
